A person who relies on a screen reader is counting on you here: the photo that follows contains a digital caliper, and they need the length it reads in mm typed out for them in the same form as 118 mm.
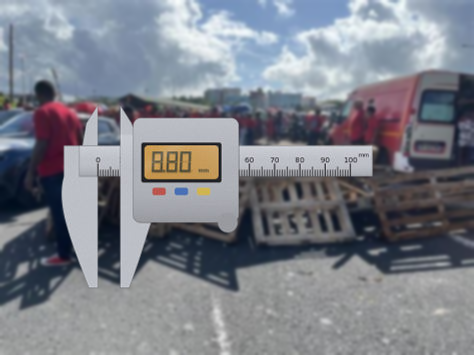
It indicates 8.80 mm
